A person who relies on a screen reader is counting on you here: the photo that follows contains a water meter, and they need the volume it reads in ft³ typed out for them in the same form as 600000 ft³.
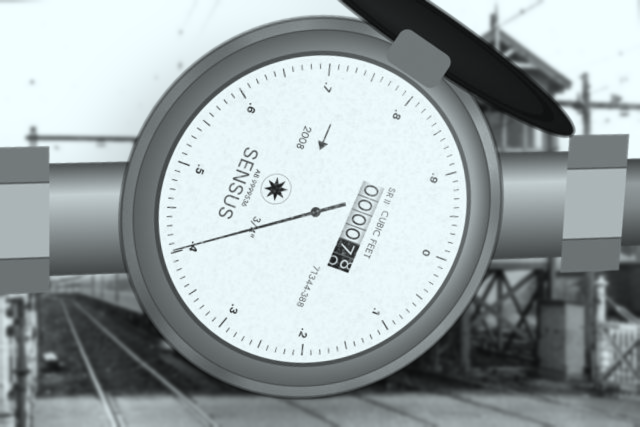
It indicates 78.40 ft³
